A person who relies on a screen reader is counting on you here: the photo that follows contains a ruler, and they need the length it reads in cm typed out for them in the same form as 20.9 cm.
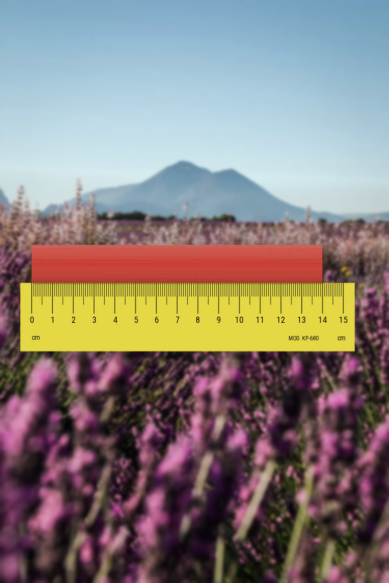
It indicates 14 cm
